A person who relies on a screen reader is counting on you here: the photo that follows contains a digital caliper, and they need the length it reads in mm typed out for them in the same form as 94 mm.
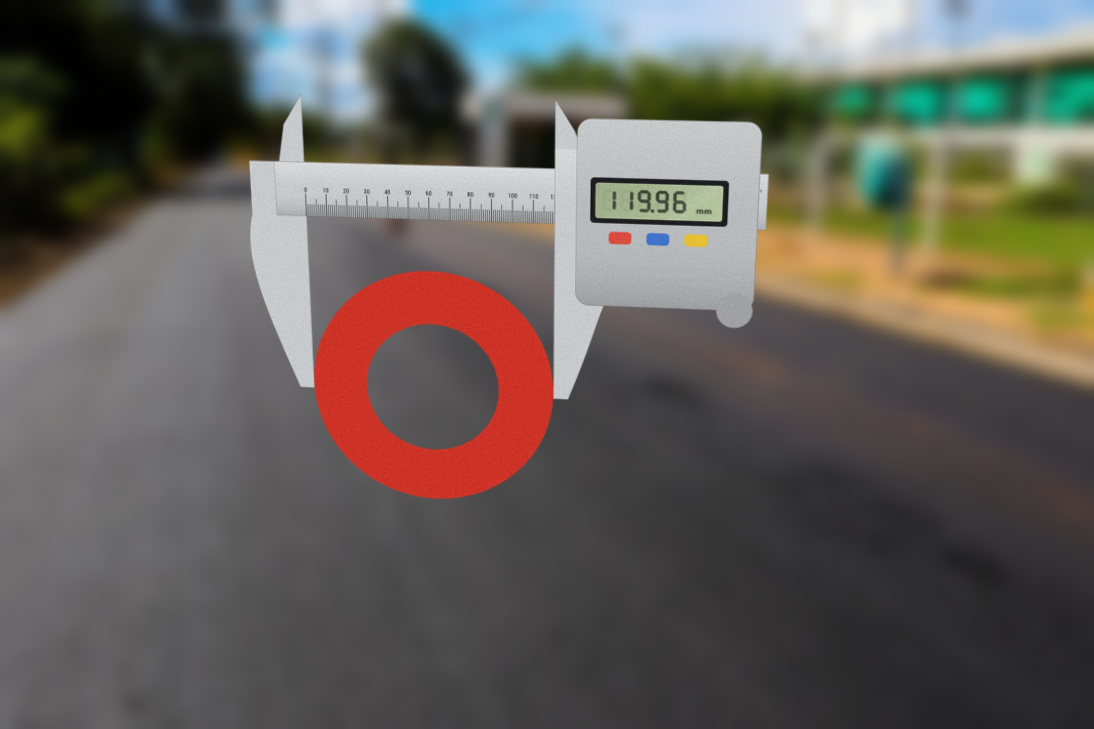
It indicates 119.96 mm
